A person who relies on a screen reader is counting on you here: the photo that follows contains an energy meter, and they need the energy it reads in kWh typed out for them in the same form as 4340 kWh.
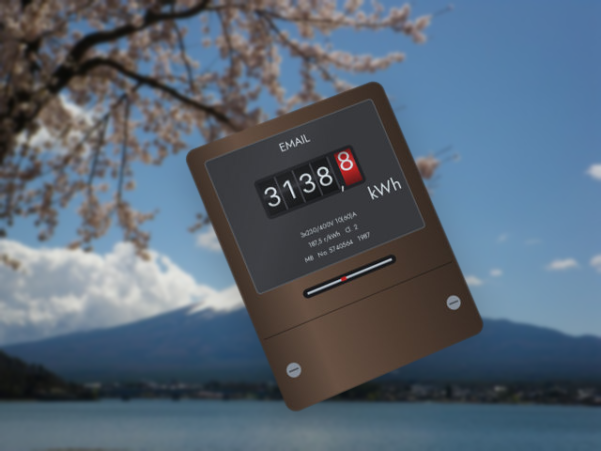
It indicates 3138.8 kWh
